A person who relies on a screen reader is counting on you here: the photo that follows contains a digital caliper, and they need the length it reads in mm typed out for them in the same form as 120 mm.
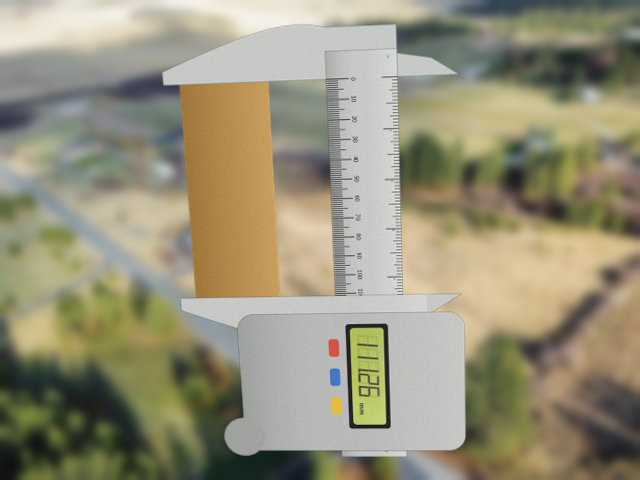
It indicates 111.26 mm
